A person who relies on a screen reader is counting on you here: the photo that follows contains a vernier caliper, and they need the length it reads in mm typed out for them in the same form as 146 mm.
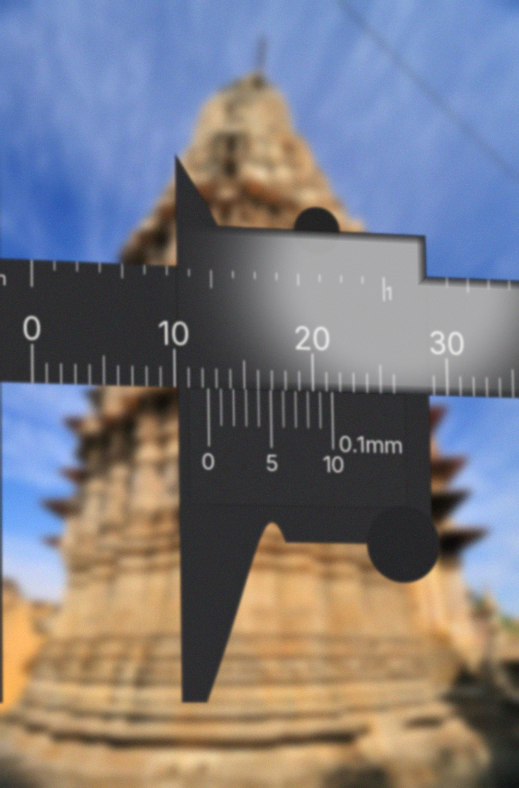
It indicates 12.4 mm
